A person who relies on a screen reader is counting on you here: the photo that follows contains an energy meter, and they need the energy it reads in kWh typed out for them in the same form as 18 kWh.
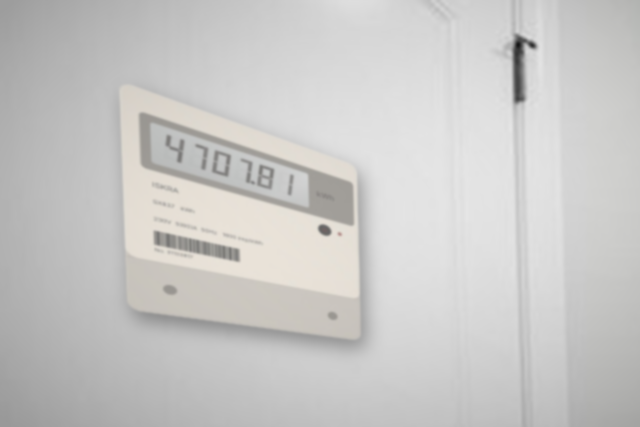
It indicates 4707.81 kWh
